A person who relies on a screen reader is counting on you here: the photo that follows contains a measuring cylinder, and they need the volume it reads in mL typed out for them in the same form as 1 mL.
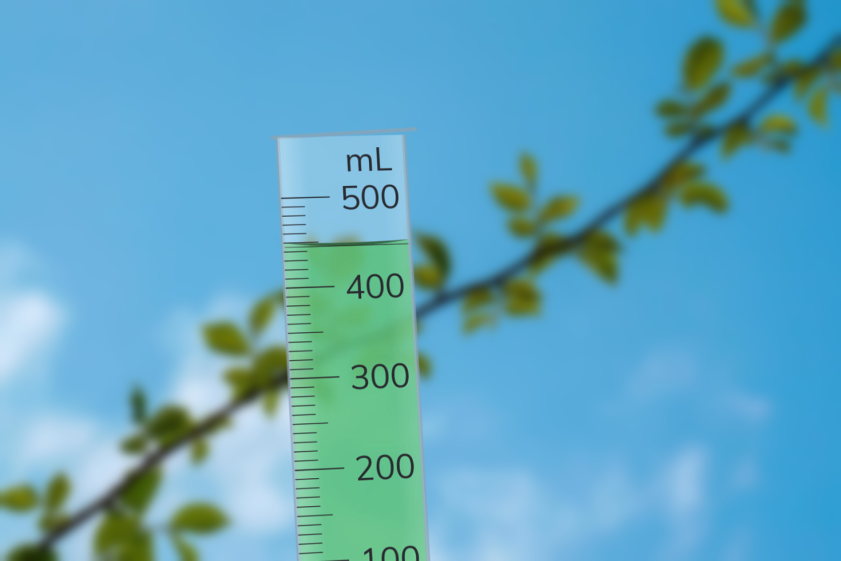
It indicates 445 mL
